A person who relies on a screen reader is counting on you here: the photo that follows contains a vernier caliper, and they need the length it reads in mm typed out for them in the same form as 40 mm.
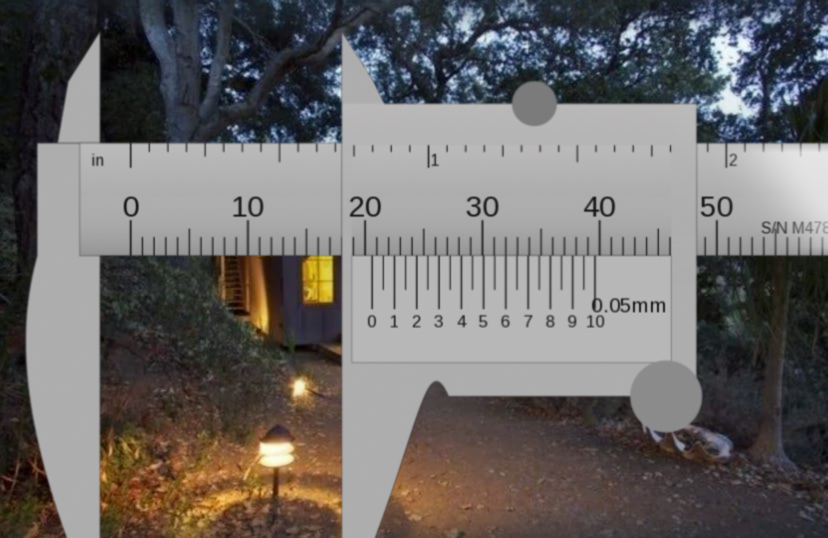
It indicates 20.6 mm
